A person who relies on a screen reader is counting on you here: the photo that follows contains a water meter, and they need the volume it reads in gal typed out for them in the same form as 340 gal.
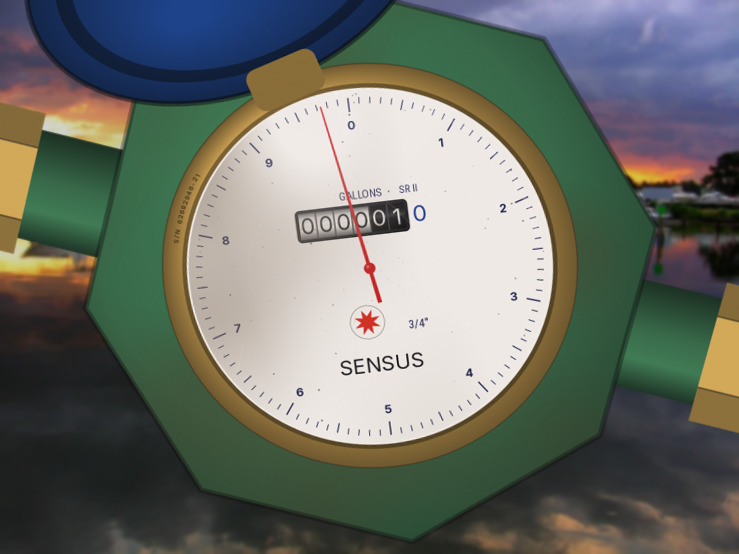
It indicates 9.7 gal
